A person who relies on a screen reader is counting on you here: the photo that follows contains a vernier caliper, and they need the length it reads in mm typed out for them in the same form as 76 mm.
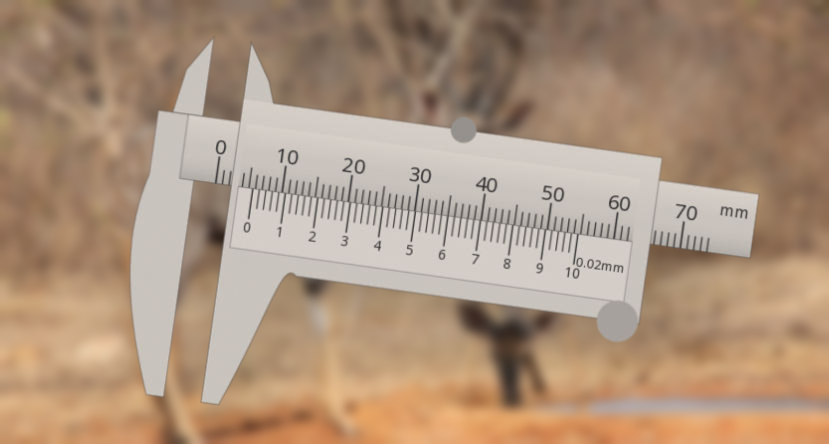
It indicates 5.6 mm
